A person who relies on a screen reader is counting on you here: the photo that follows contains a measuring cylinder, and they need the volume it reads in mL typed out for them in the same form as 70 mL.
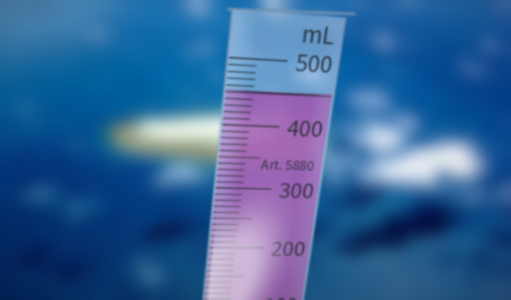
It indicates 450 mL
